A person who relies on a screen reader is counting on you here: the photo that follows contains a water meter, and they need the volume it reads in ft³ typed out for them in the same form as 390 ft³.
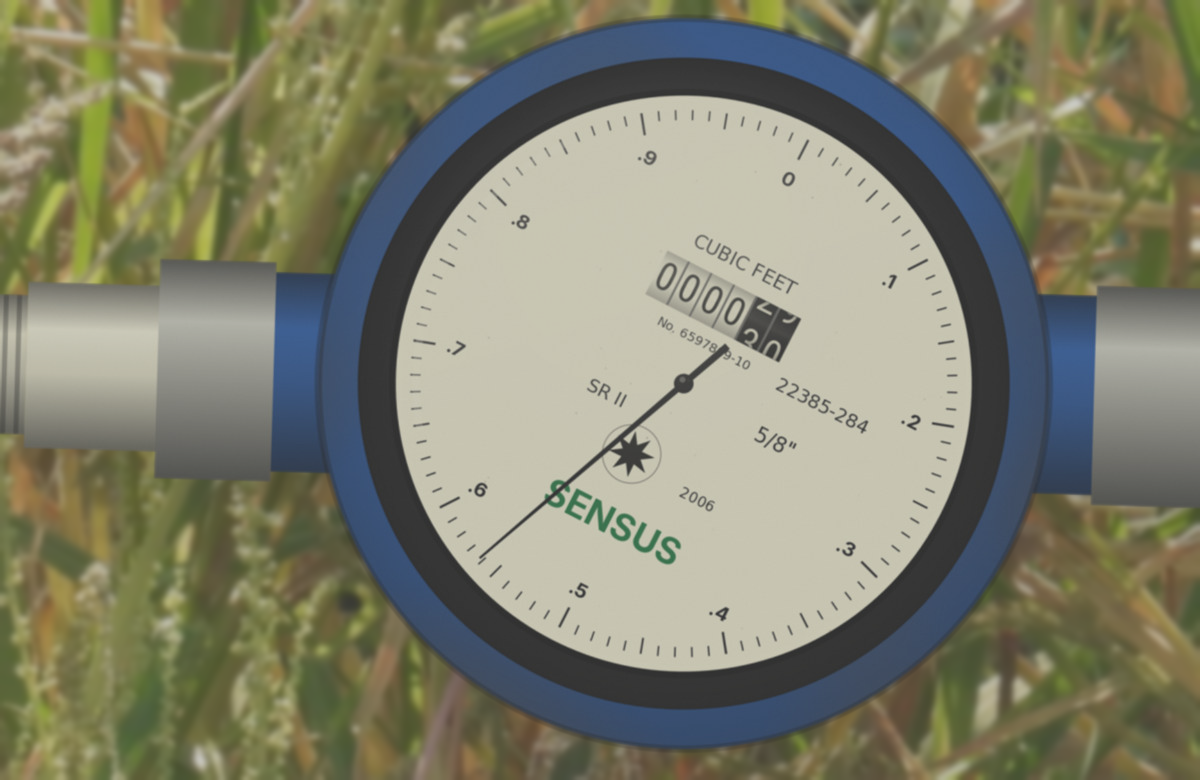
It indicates 29.56 ft³
